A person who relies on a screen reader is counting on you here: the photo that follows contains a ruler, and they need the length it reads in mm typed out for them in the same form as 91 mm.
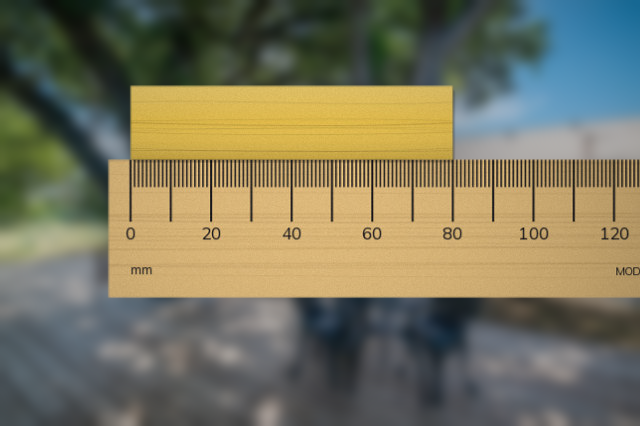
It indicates 80 mm
